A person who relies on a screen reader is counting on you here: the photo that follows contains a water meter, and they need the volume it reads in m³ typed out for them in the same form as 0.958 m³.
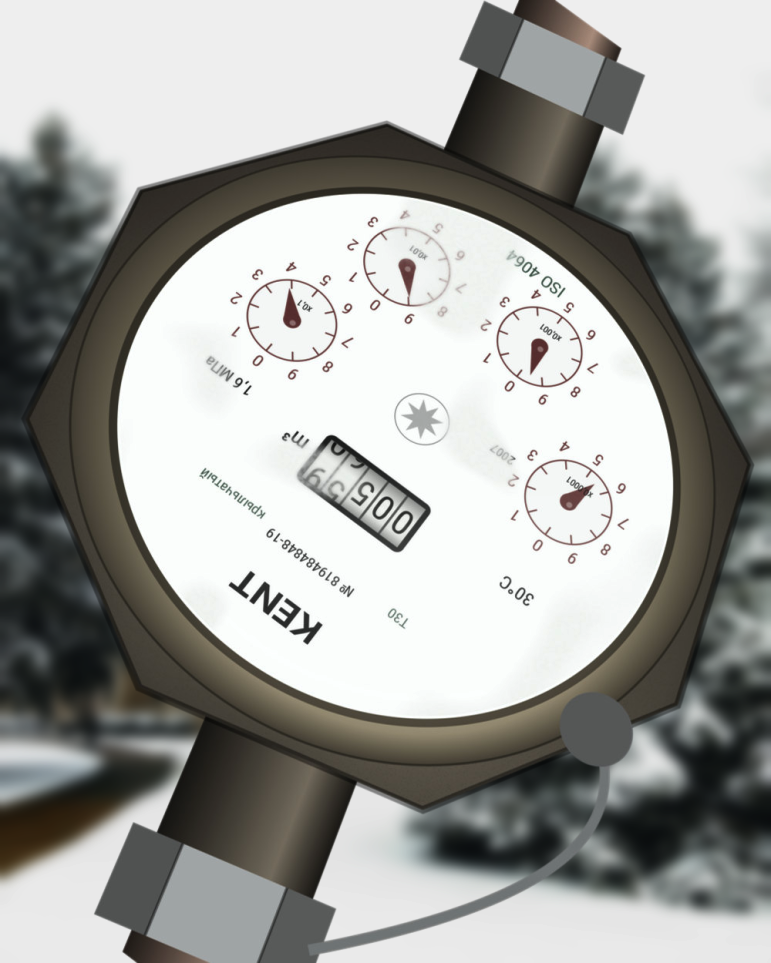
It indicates 559.3895 m³
